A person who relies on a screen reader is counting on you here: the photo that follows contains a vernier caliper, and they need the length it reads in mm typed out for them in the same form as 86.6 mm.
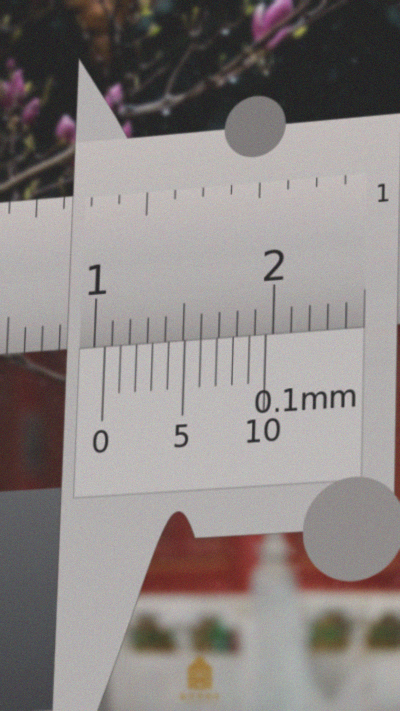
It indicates 10.6 mm
